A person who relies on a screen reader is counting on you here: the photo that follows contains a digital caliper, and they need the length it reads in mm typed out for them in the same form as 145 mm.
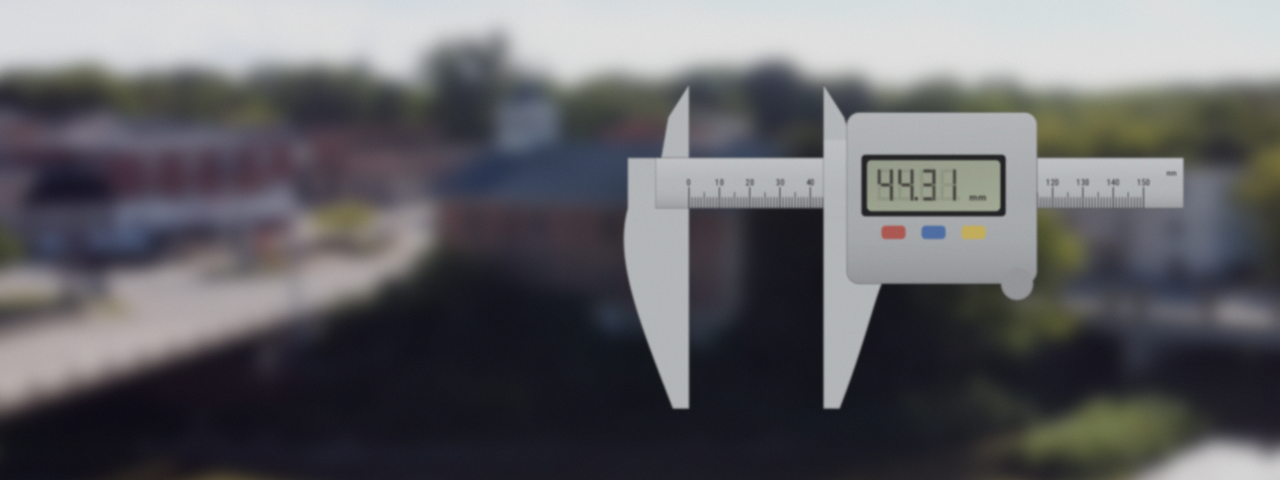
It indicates 44.31 mm
